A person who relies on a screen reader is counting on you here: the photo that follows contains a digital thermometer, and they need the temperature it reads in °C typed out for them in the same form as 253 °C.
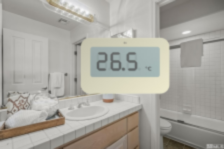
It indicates 26.5 °C
